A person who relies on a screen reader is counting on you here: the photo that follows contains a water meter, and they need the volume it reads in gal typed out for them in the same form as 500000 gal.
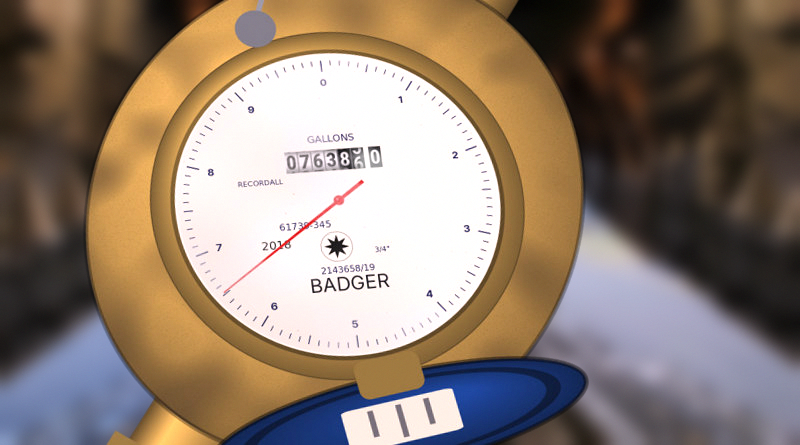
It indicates 763856.5 gal
